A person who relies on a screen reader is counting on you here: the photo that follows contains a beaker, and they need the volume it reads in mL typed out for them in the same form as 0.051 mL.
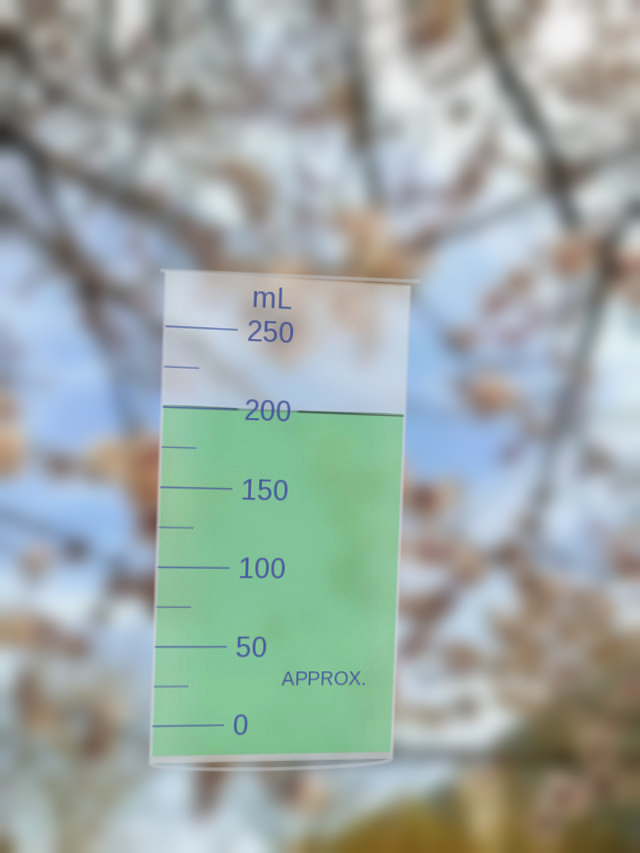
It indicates 200 mL
